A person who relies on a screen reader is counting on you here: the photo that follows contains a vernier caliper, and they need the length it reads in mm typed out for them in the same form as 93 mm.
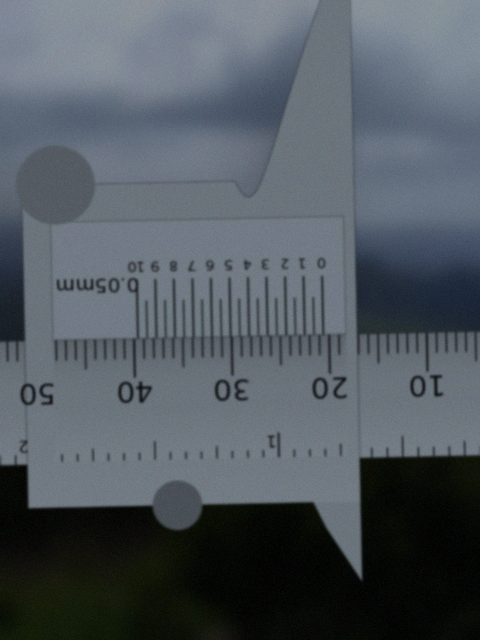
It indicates 20.6 mm
